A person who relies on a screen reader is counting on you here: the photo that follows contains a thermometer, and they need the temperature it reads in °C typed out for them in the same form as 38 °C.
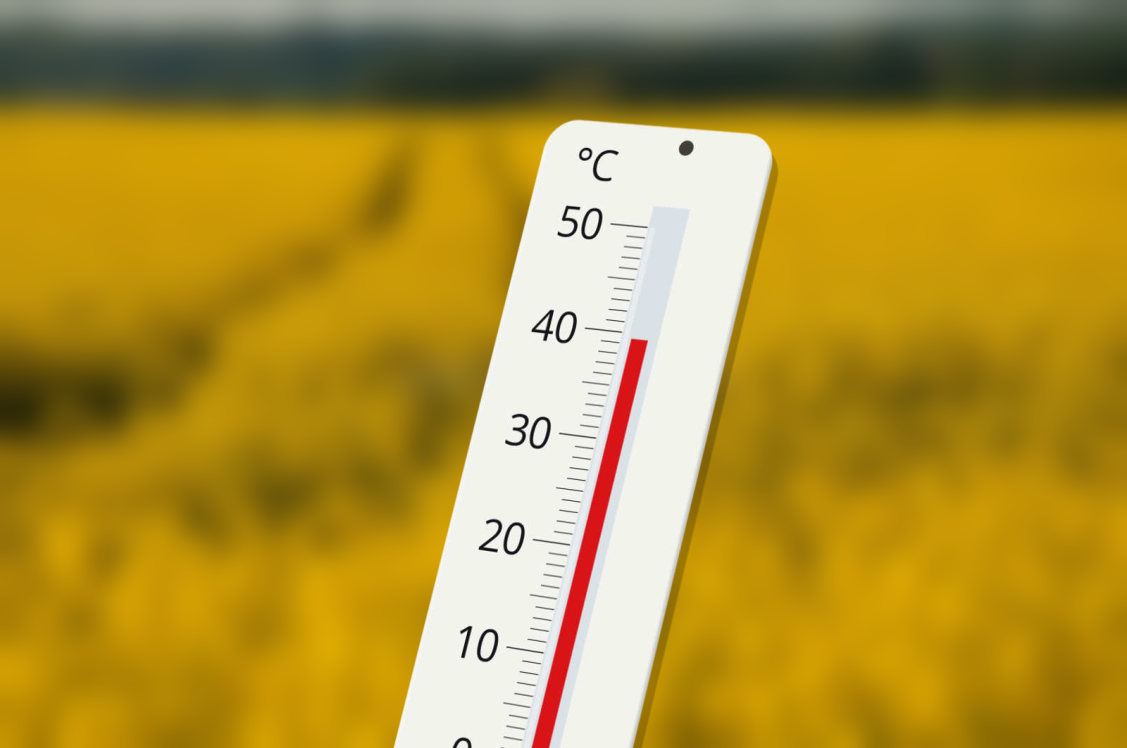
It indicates 39.5 °C
